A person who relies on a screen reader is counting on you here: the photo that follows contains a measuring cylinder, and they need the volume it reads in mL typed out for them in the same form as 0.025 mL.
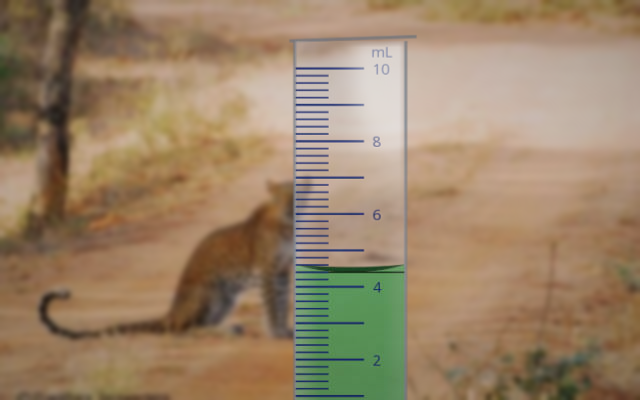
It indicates 4.4 mL
